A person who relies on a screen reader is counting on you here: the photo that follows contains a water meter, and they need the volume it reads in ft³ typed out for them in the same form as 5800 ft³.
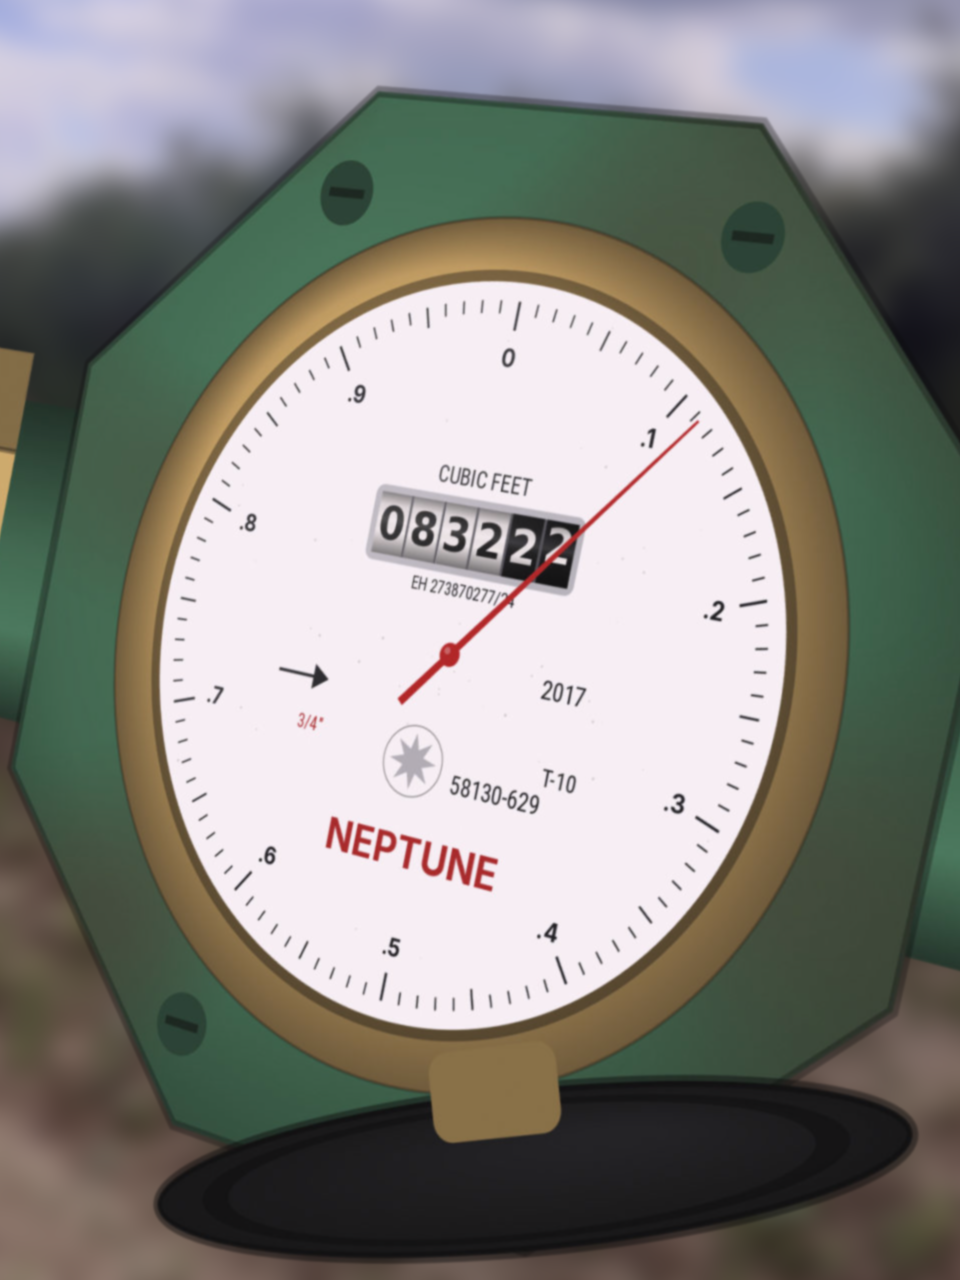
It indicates 83222.11 ft³
